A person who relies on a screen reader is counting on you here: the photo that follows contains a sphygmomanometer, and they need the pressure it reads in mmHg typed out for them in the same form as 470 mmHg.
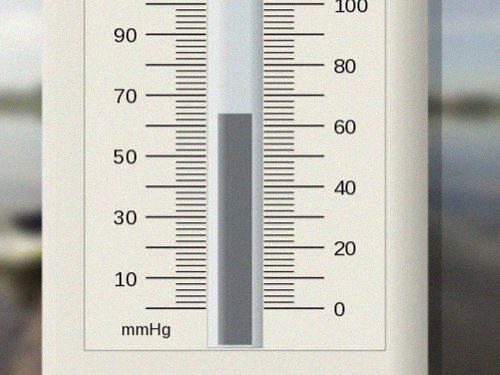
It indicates 64 mmHg
